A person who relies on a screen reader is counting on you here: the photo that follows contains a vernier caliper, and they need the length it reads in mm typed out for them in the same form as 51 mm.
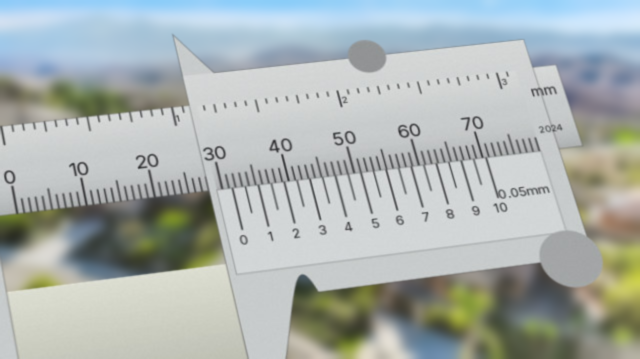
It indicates 31.5 mm
